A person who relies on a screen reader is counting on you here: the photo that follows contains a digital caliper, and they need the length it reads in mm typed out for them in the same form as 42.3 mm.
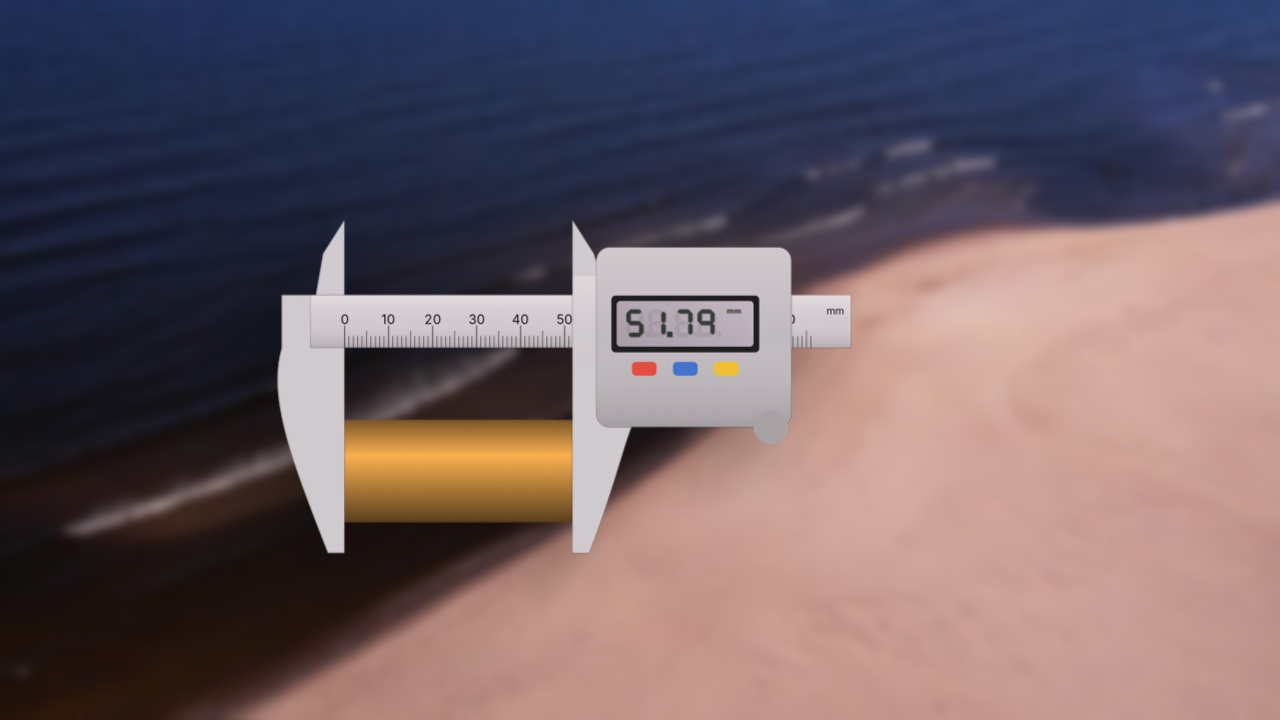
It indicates 51.79 mm
